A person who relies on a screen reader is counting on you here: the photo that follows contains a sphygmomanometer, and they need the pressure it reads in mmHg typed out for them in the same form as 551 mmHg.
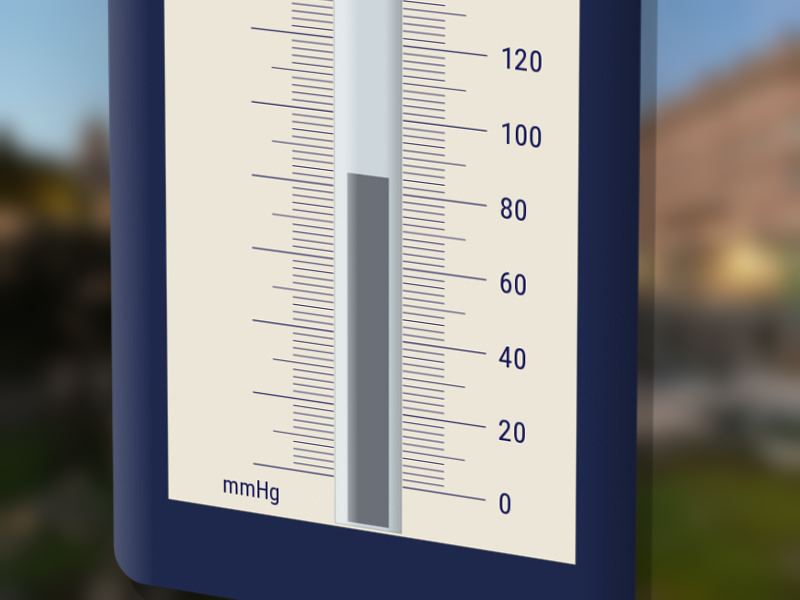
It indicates 84 mmHg
